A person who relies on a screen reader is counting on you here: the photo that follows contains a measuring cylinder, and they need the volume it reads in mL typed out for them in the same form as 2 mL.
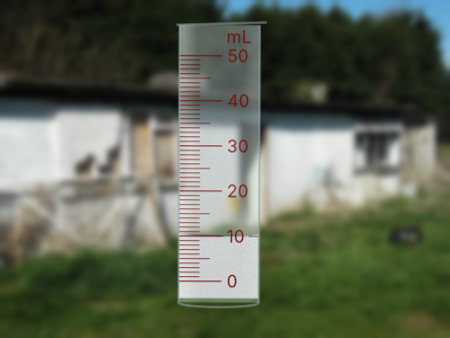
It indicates 10 mL
